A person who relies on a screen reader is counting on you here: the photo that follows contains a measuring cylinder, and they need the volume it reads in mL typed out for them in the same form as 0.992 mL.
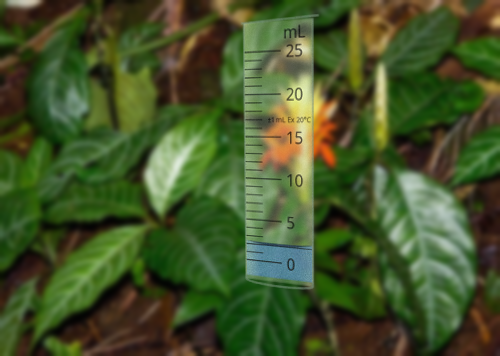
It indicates 2 mL
